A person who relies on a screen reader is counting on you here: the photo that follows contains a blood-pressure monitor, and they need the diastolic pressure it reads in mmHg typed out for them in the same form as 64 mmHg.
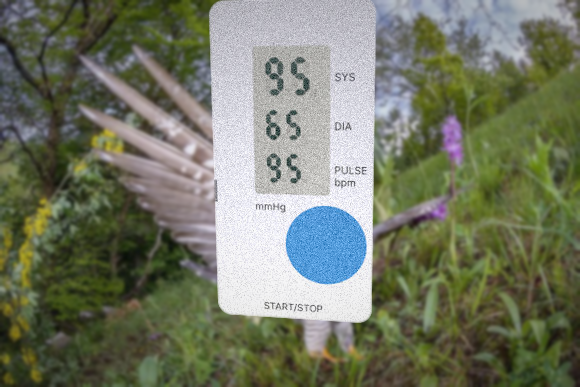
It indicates 65 mmHg
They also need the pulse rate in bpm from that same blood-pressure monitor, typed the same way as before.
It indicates 95 bpm
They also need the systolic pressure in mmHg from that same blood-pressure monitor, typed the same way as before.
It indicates 95 mmHg
